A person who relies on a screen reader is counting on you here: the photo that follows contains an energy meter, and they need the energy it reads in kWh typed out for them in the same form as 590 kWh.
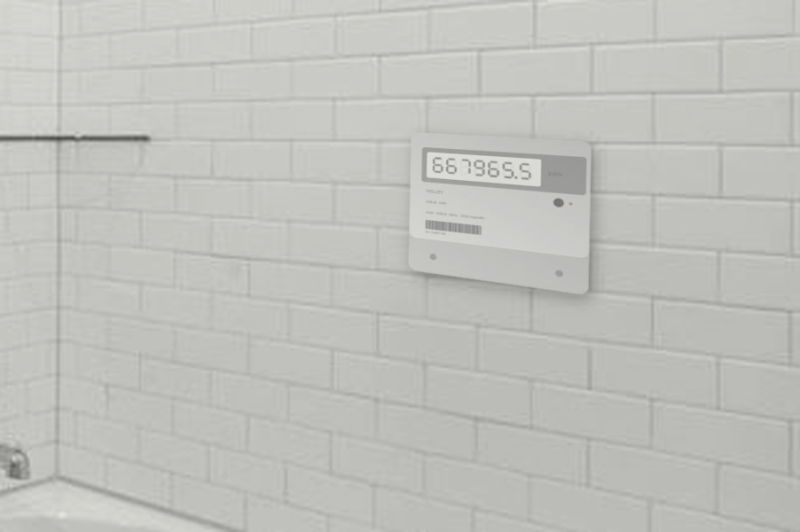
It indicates 667965.5 kWh
